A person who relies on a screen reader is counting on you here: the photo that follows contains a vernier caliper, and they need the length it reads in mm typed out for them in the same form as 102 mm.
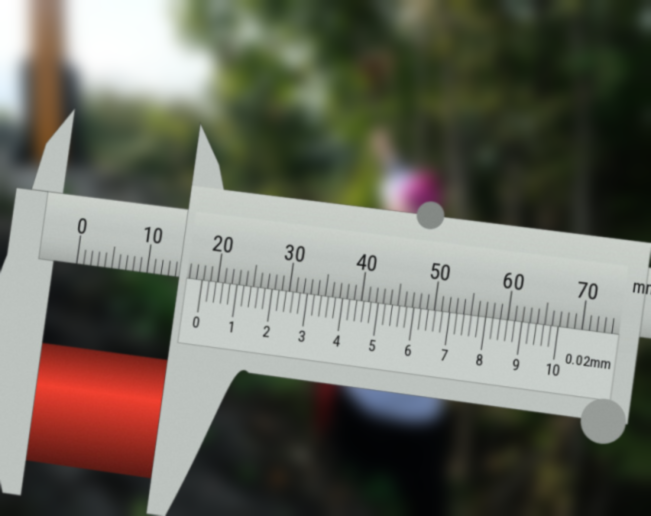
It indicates 17.8 mm
